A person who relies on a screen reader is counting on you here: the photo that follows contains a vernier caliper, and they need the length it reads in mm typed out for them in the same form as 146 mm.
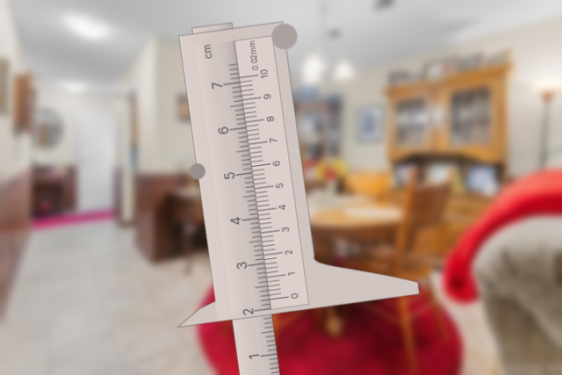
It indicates 22.0 mm
